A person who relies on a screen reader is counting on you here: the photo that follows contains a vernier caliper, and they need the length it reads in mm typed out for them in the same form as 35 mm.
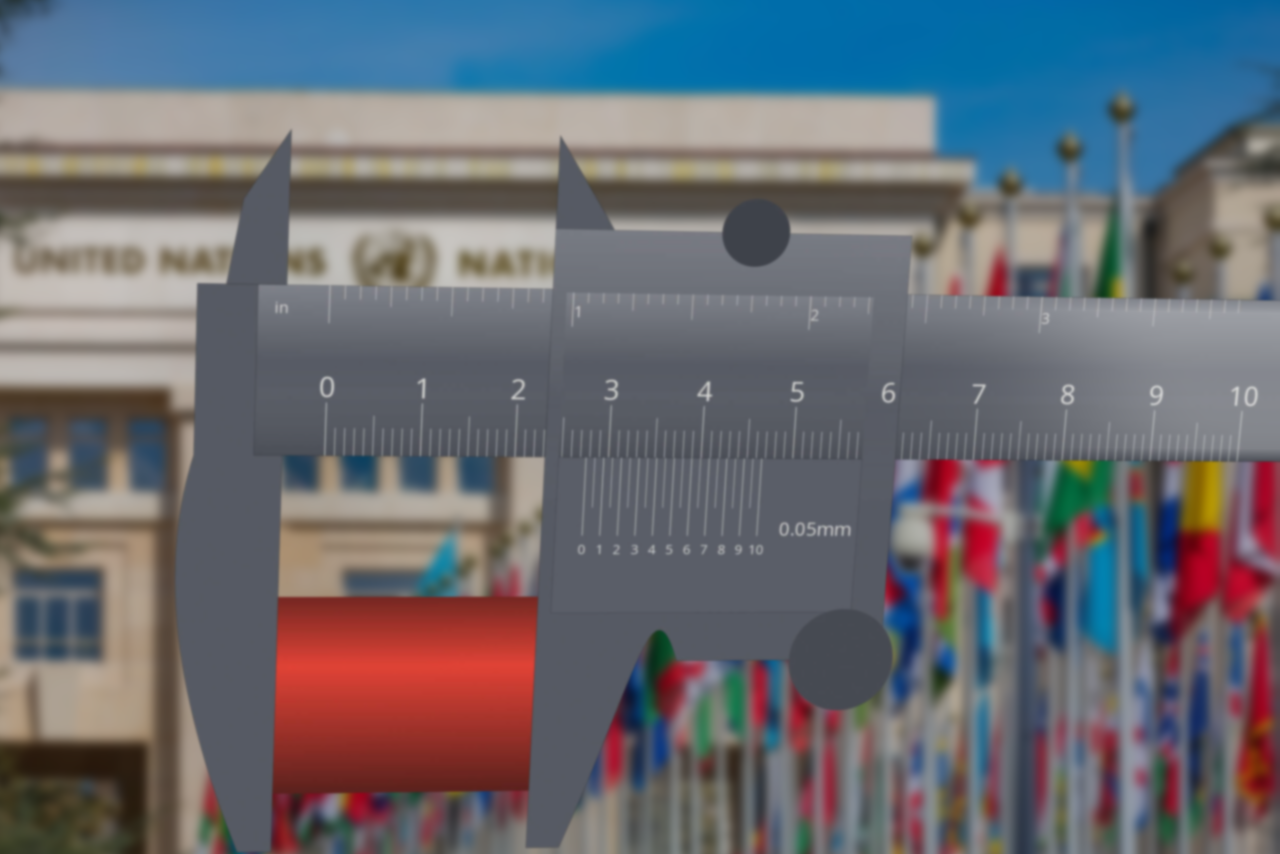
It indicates 27.6 mm
